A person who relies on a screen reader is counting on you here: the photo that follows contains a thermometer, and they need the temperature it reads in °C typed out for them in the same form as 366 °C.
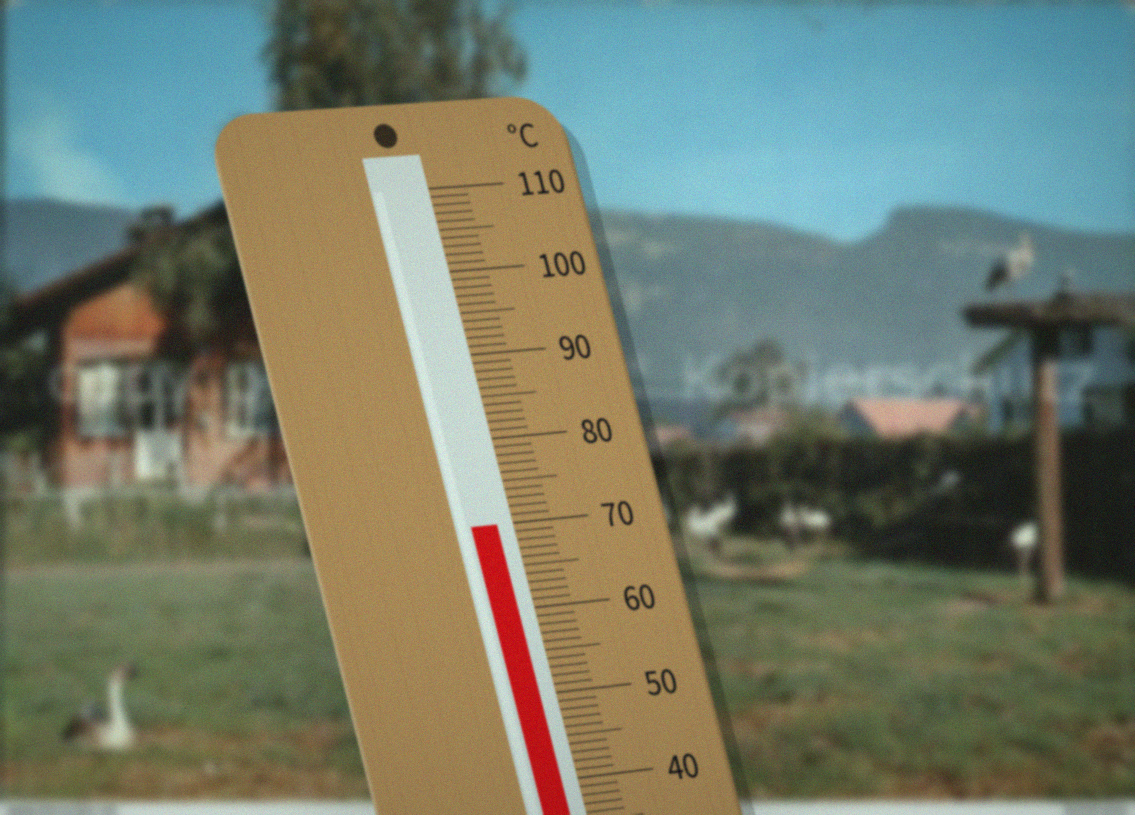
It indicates 70 °C
